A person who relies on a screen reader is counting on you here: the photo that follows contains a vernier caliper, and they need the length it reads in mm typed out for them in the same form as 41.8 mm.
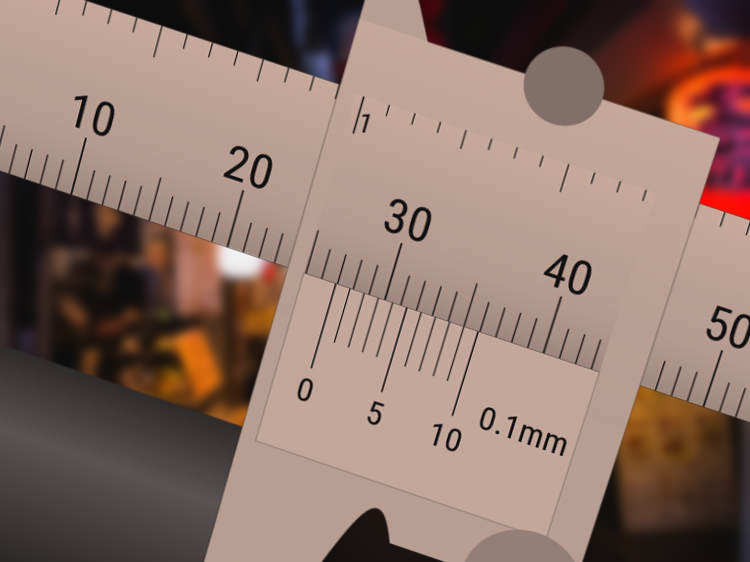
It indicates 26.9 mm
